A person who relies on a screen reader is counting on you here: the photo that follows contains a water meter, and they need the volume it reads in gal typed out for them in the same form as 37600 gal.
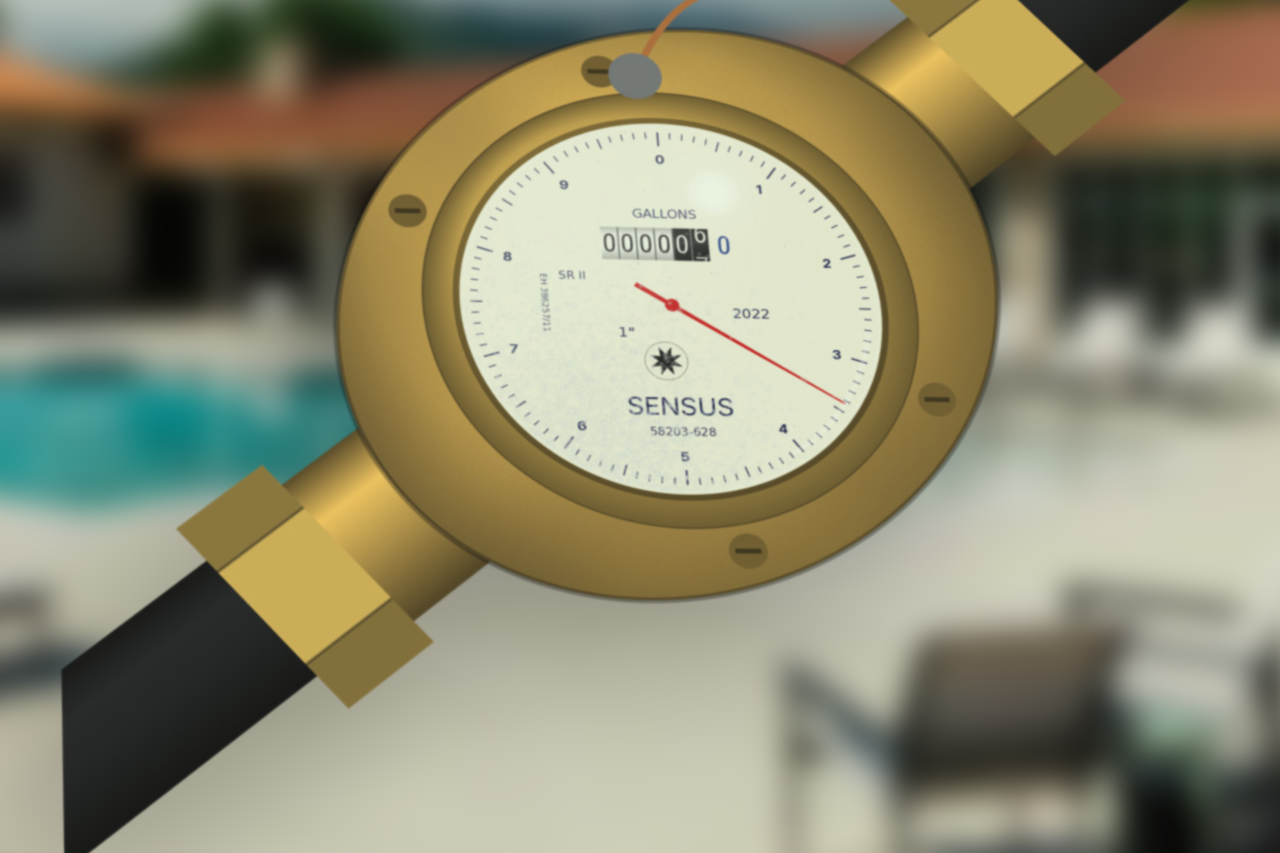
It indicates 63.4 gal
